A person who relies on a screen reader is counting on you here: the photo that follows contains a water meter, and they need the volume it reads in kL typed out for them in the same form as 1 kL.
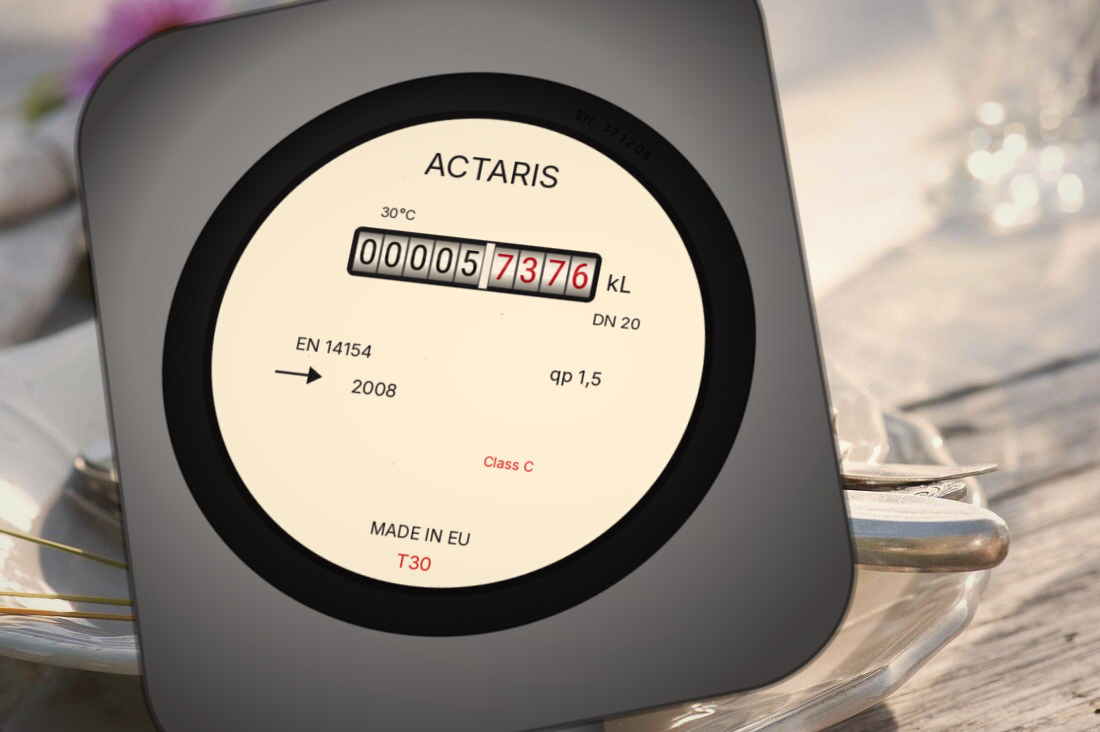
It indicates 5.7376 kL
